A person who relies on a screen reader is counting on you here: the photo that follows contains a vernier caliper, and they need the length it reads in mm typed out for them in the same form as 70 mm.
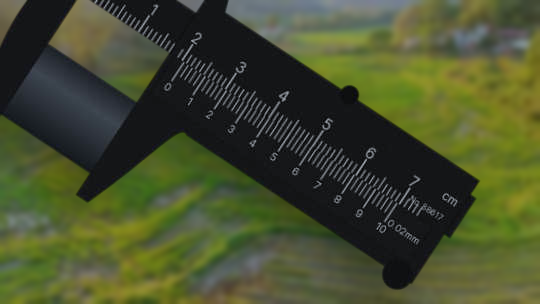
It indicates 20.5 mm
